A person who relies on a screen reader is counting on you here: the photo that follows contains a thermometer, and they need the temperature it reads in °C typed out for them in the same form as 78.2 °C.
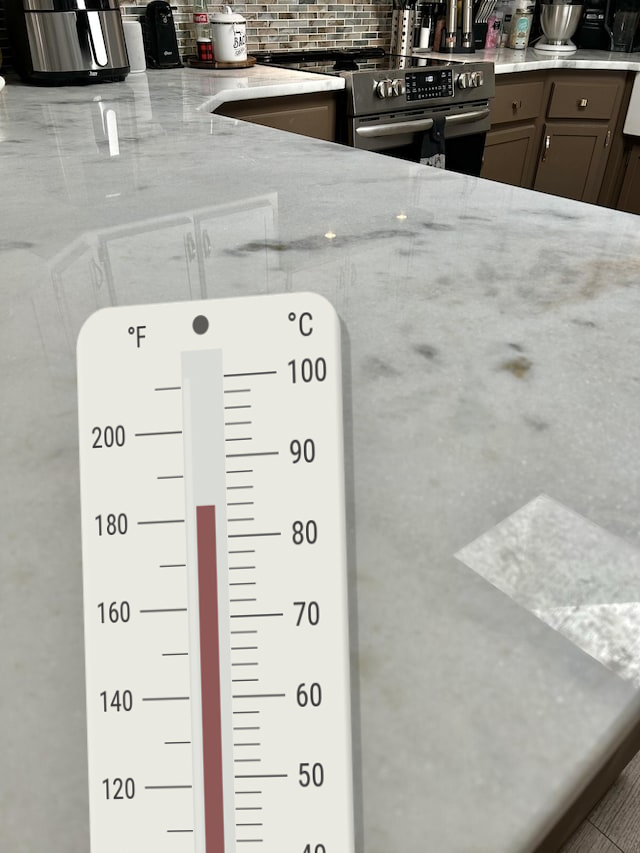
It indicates 84 °C
